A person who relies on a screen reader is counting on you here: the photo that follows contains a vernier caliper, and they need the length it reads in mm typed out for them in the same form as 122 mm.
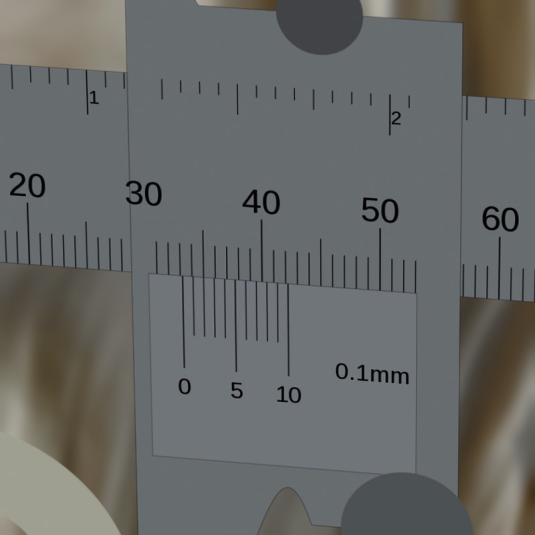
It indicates 33.2 mm
